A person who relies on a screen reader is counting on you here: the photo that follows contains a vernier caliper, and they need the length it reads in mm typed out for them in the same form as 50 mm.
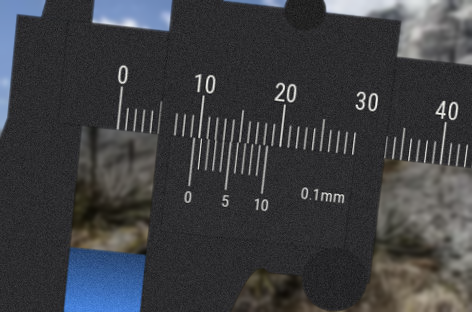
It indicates 9.4 mm
